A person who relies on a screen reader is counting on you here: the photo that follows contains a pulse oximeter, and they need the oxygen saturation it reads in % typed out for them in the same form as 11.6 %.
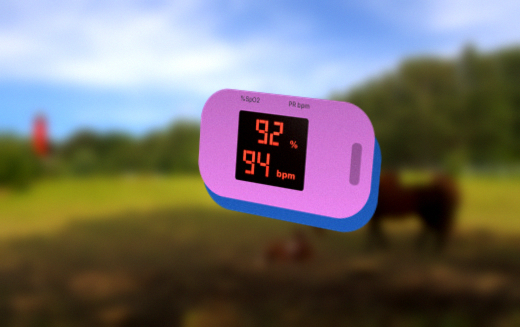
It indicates 92 %
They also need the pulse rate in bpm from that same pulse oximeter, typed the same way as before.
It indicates 94 bpm
